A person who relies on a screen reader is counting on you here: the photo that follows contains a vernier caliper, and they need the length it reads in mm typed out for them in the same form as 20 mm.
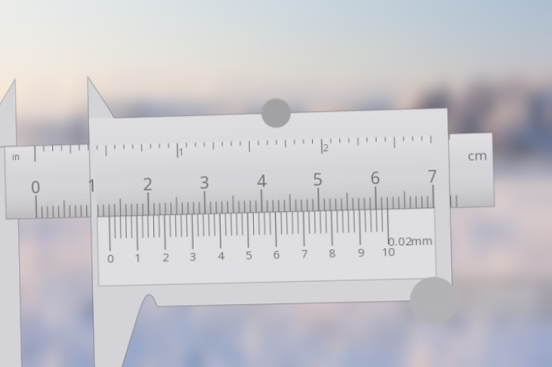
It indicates 13.0 mm
